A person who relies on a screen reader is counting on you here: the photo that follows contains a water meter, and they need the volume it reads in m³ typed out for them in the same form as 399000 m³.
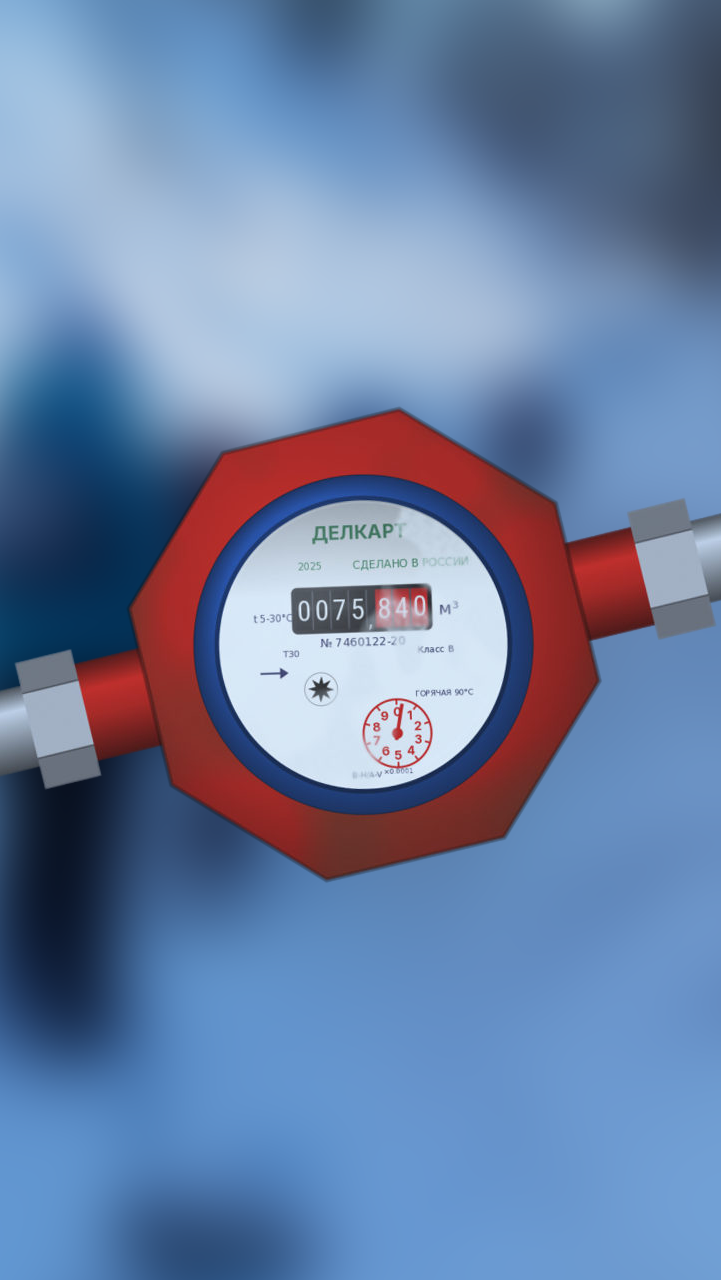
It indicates 75.8400 m³
